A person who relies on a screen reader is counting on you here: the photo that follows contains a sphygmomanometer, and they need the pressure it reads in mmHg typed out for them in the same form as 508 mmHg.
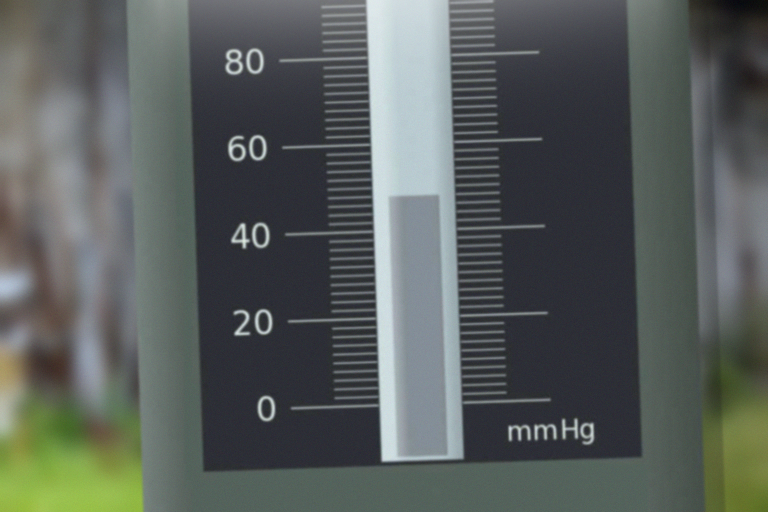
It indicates 48 mmHg
